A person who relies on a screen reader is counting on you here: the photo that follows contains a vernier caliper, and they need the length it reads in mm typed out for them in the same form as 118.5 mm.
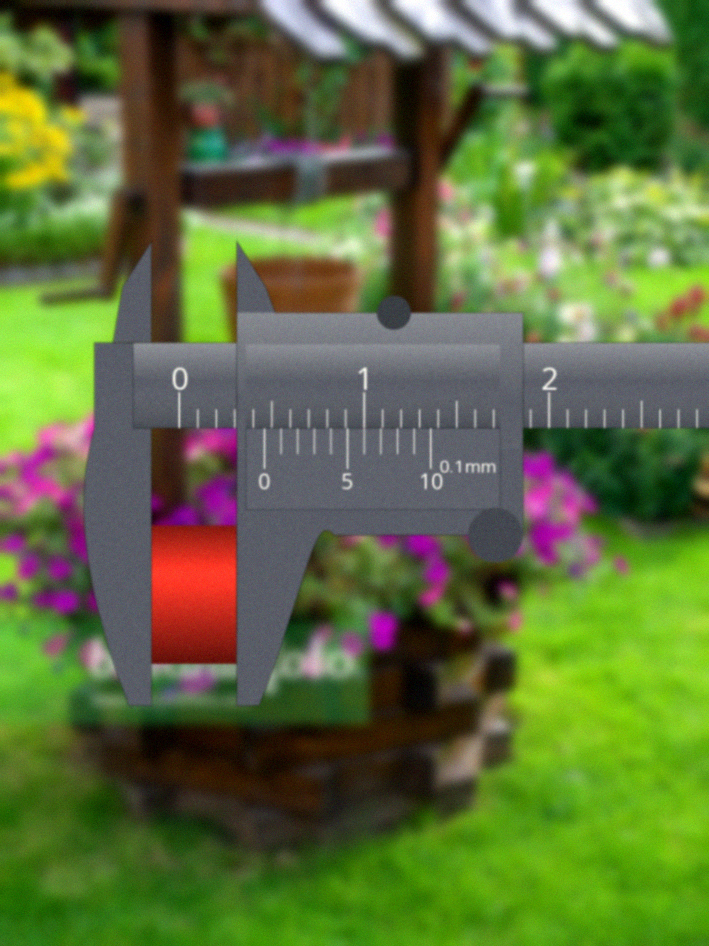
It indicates 4.6 mm
